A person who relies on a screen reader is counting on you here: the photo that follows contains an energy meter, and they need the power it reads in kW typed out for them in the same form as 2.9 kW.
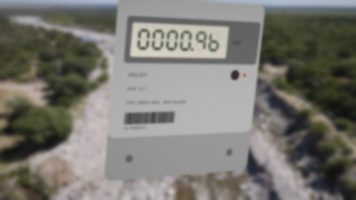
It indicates 0.96 kW
